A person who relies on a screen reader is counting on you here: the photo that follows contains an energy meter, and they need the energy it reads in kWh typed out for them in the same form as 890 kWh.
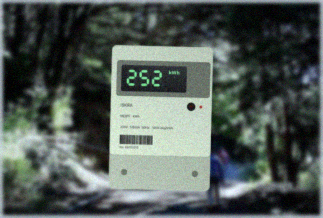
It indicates 252 kWh
